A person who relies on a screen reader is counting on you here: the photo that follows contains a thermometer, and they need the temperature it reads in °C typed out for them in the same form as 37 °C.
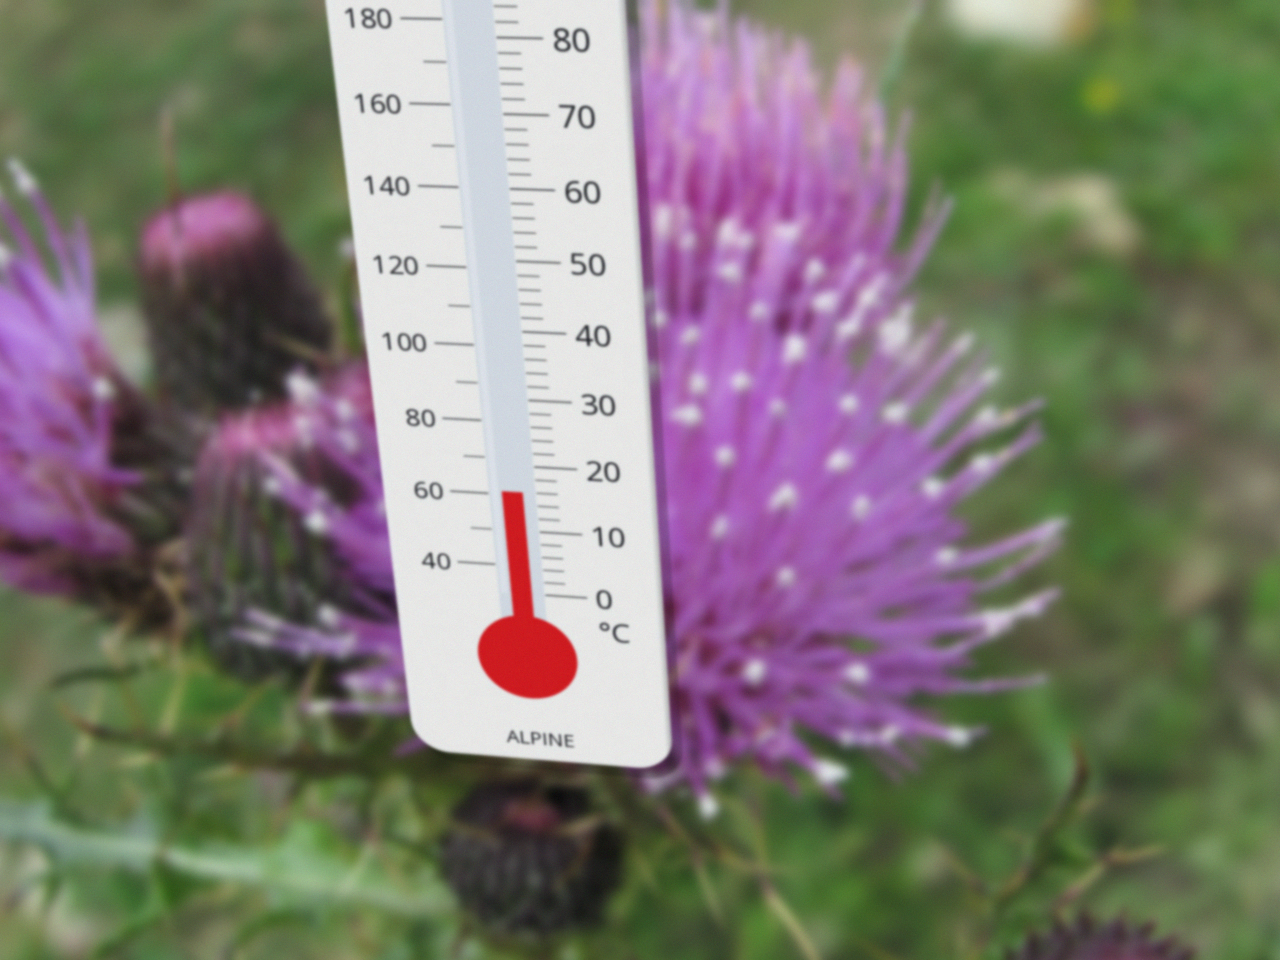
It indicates 16 °C
